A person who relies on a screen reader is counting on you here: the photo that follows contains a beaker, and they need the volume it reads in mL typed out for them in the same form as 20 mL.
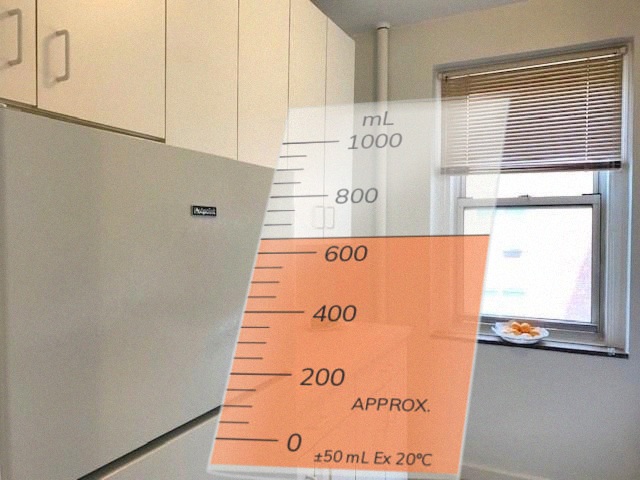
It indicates 650 mL
